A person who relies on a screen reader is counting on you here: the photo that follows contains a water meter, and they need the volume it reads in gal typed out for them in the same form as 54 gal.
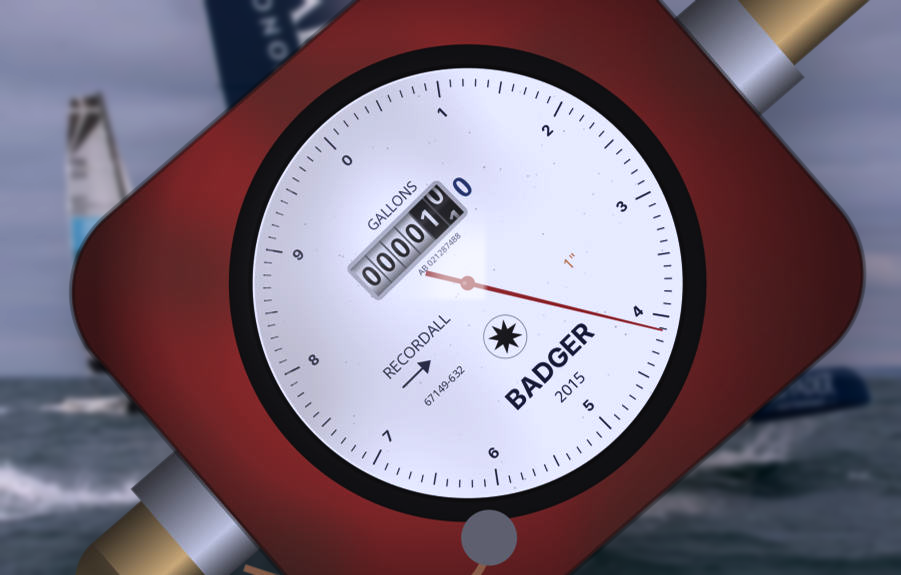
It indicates 104.1 gal
